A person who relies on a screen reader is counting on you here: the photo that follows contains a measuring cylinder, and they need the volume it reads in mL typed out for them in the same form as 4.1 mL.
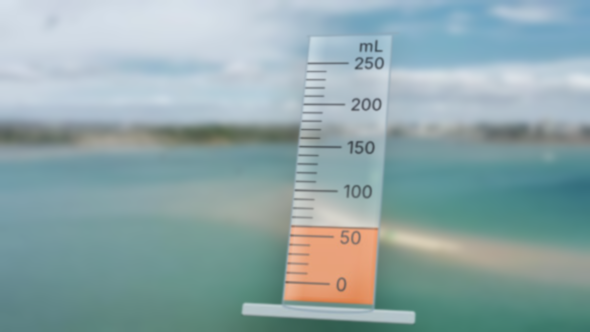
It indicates 60 mL
